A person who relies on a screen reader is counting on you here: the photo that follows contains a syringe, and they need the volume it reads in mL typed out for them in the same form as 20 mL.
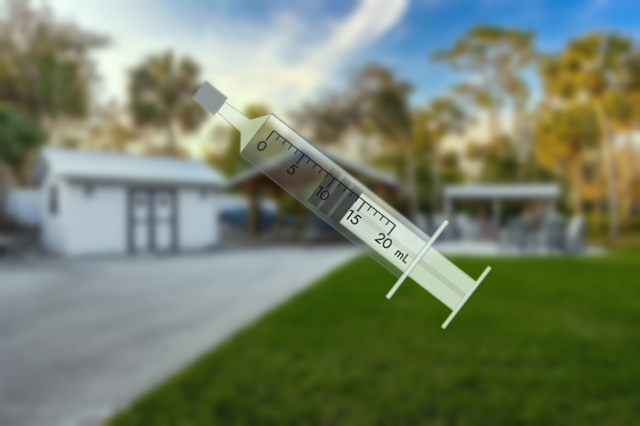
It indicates 9 mL
